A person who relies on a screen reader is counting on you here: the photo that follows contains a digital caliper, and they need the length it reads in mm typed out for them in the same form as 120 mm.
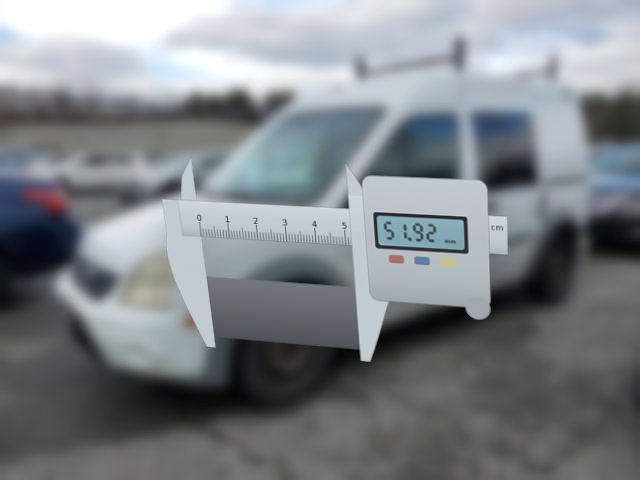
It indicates 51.92 mm
